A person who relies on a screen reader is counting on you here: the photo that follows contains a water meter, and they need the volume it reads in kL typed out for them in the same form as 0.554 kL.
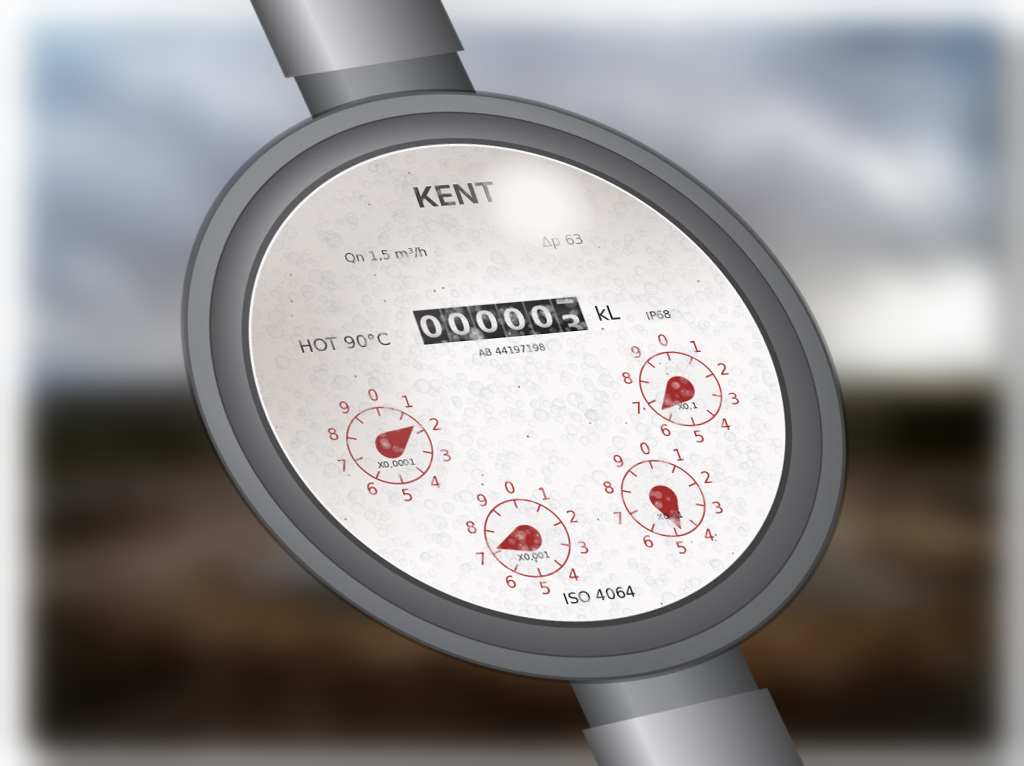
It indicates 2.6471 kL
